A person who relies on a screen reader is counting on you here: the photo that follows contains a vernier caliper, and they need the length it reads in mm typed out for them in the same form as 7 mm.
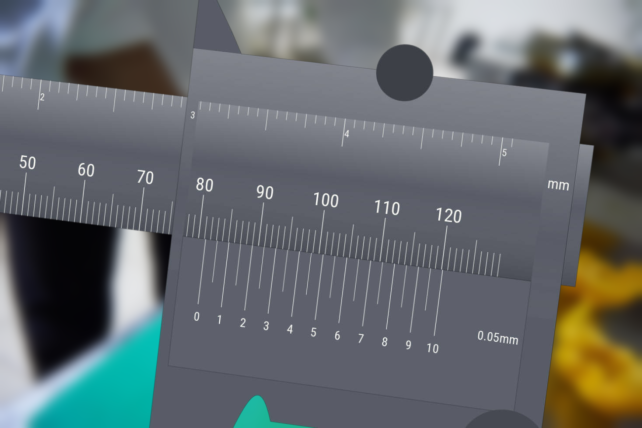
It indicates 81.2 mm
